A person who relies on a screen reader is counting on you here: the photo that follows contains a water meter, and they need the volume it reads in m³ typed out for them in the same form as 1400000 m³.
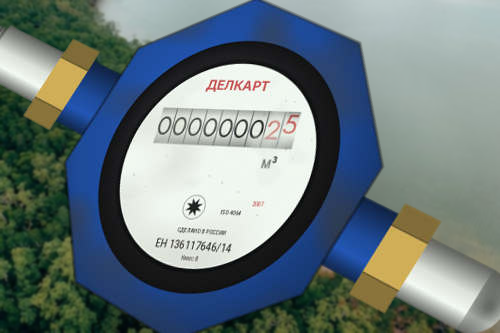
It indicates 0.25 m³
